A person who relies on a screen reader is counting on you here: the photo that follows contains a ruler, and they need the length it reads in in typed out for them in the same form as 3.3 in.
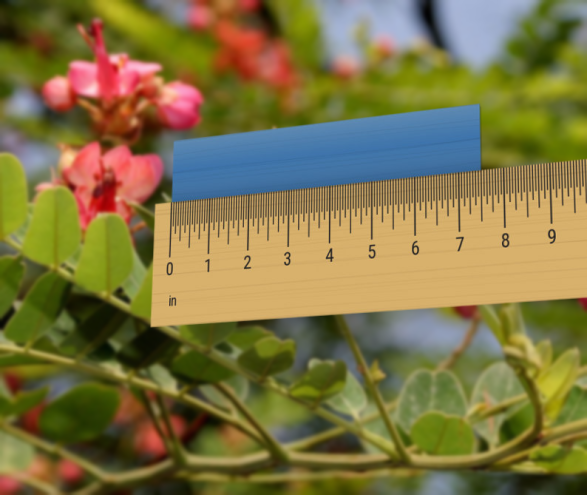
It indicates 7.5 in
